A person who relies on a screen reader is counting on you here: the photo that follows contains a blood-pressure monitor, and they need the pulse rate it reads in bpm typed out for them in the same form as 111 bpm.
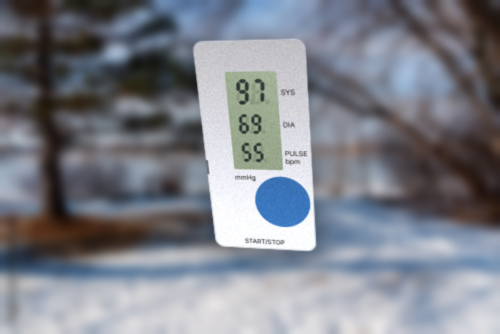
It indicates 55 bpm
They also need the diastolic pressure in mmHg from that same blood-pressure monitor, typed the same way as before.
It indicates 69 mmHg
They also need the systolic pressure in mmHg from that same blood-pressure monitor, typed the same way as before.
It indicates 97 mmHg
